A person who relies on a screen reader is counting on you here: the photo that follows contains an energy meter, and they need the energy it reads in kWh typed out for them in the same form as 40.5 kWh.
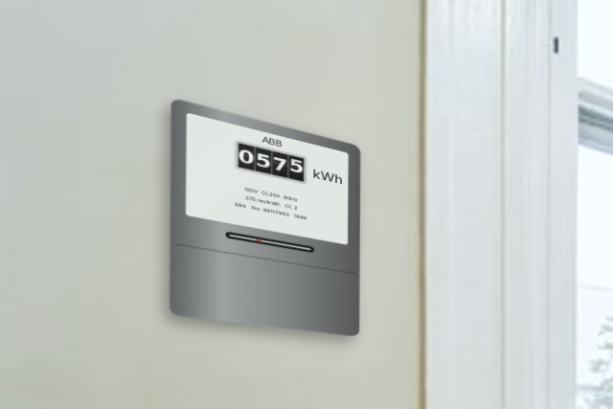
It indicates 575 kWh
